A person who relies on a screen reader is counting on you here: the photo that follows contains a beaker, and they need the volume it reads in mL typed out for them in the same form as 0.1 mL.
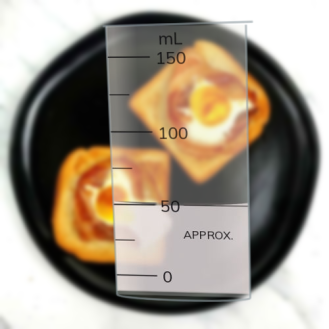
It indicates 50 mL
